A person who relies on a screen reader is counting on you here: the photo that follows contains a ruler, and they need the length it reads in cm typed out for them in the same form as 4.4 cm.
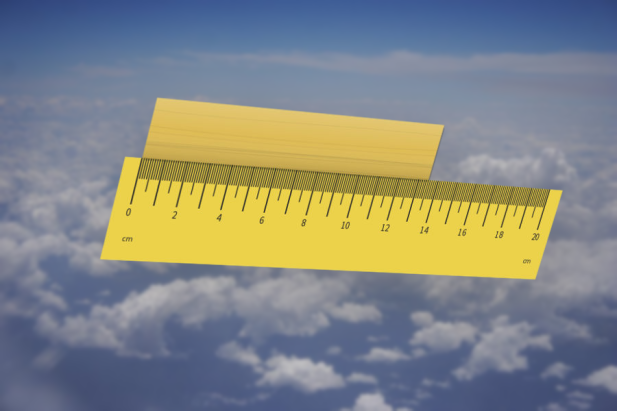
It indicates 13.5 cm
